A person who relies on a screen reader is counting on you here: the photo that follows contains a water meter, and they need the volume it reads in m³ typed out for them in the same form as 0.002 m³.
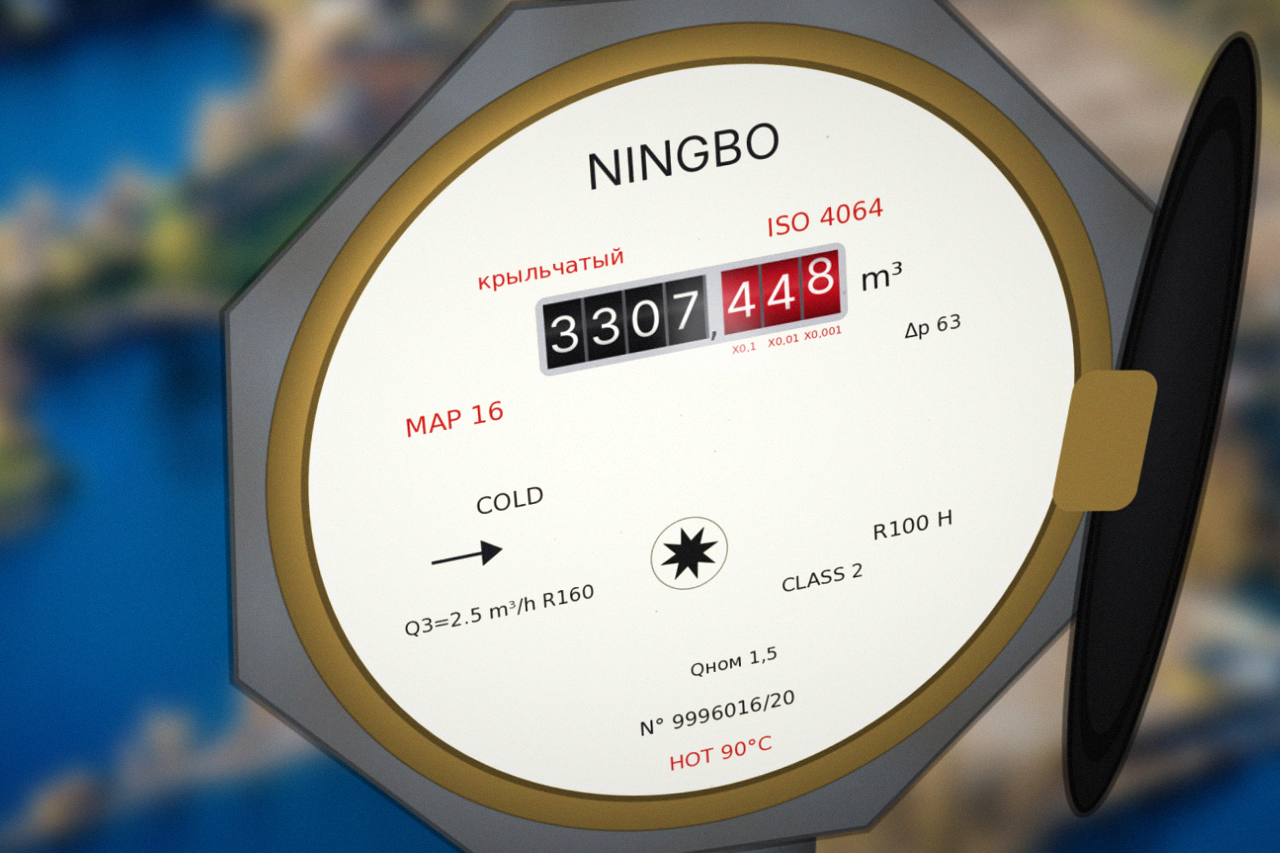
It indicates 3307.448 m³
